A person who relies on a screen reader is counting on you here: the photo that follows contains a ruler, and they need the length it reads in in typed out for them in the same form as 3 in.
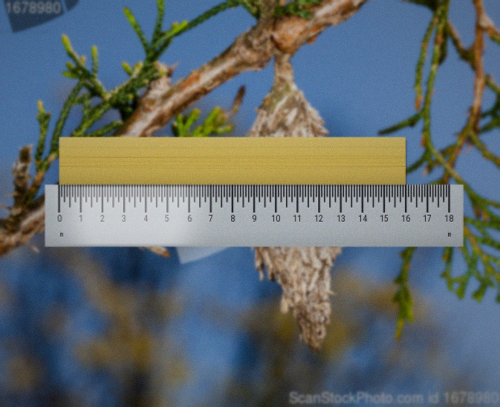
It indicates 16 in
